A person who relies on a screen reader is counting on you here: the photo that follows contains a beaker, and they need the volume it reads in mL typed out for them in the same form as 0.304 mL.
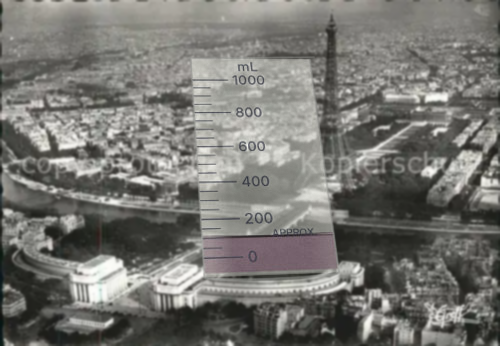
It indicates 100 mL
